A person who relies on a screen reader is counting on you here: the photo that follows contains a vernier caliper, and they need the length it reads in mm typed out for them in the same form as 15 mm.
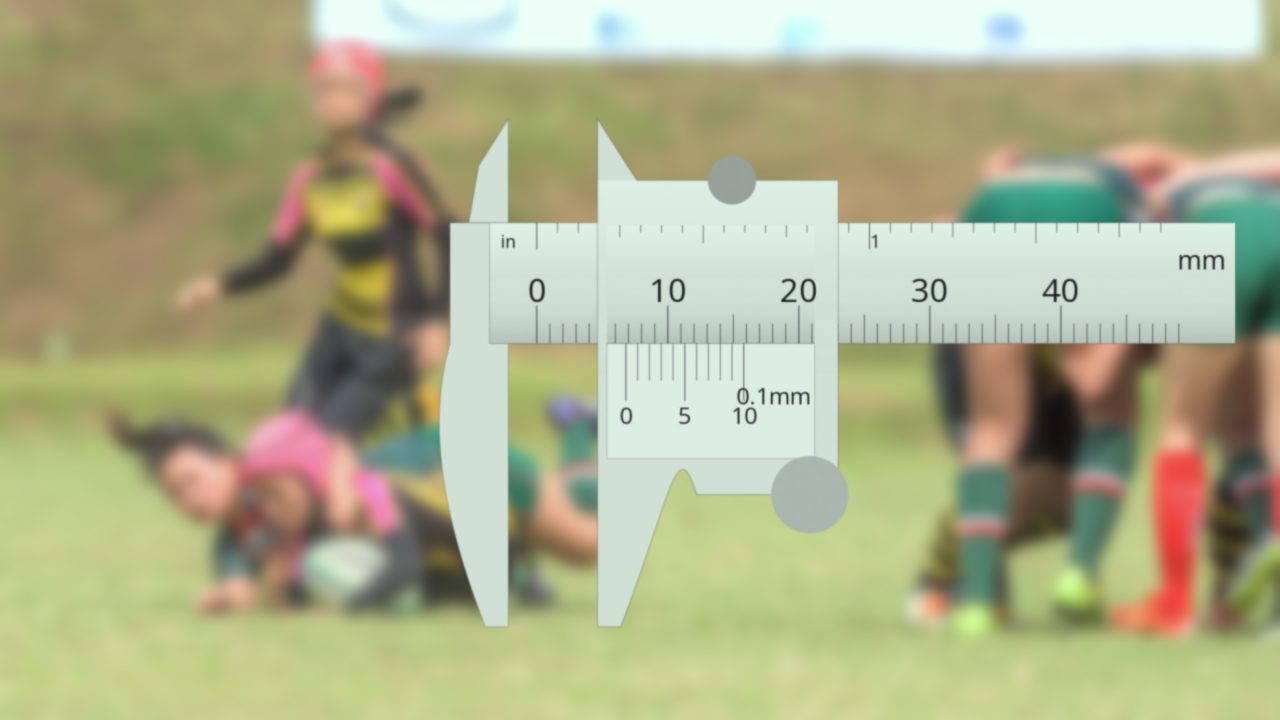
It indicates 6.8 mm
